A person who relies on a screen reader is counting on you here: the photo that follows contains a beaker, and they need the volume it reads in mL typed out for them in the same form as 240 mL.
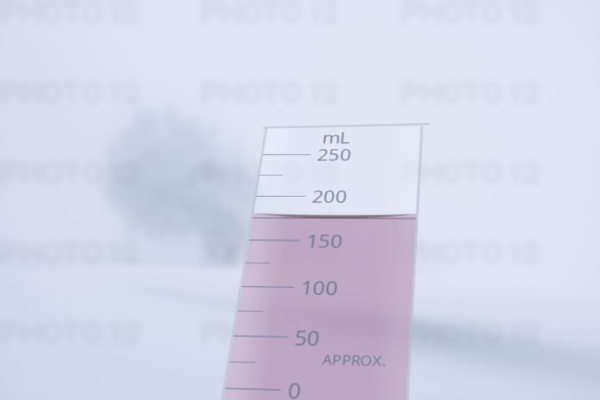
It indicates 175 mL
